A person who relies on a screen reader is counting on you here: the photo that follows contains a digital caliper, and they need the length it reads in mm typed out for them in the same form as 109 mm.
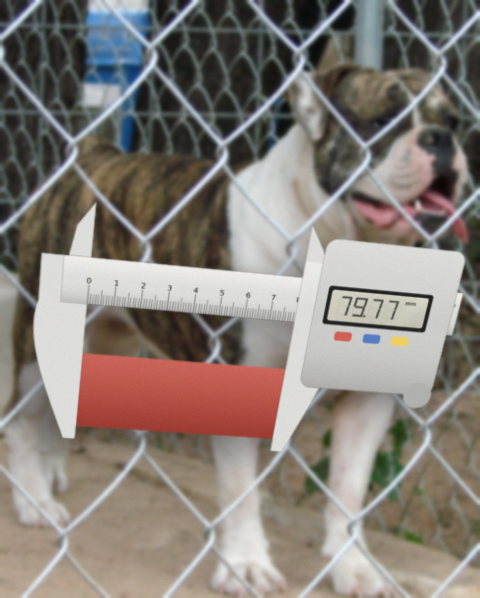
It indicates 79.77 mm
